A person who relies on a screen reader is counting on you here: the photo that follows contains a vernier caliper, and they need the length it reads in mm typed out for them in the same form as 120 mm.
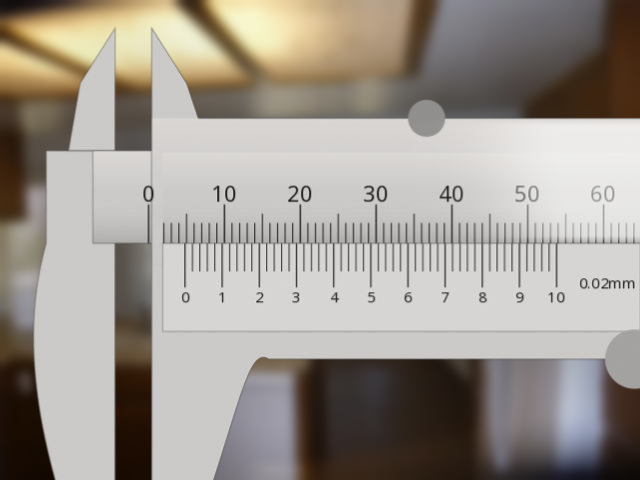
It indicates 4.8 mm
